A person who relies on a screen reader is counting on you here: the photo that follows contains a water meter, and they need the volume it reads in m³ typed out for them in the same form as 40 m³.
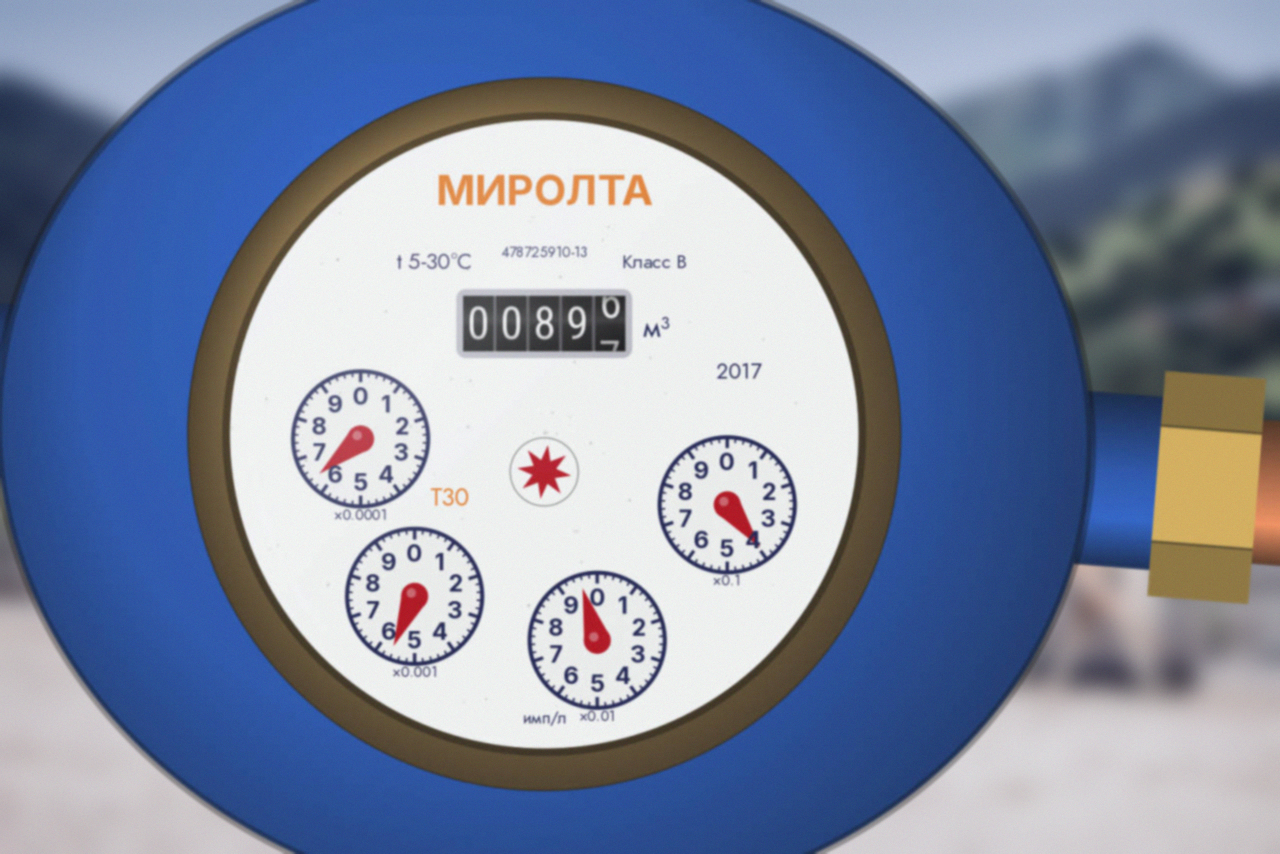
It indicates 896.3956 m³
